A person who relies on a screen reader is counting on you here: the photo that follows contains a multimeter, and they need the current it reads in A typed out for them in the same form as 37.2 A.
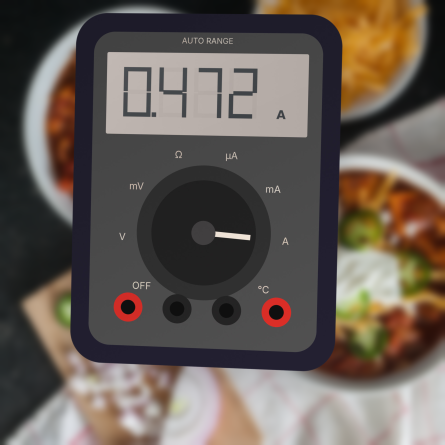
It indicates 0.472 A
